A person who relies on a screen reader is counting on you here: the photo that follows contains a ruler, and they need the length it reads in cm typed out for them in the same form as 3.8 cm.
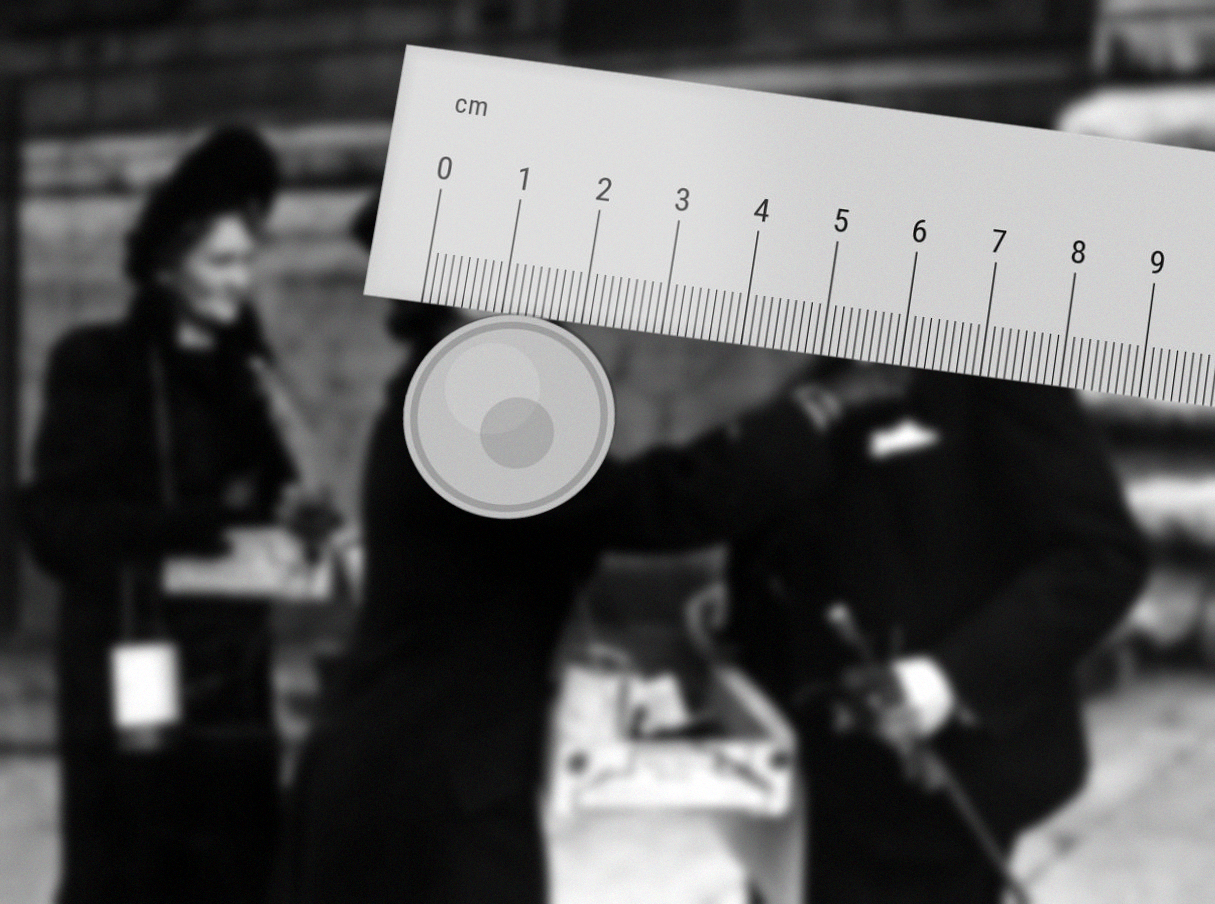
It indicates 2.6 cm
